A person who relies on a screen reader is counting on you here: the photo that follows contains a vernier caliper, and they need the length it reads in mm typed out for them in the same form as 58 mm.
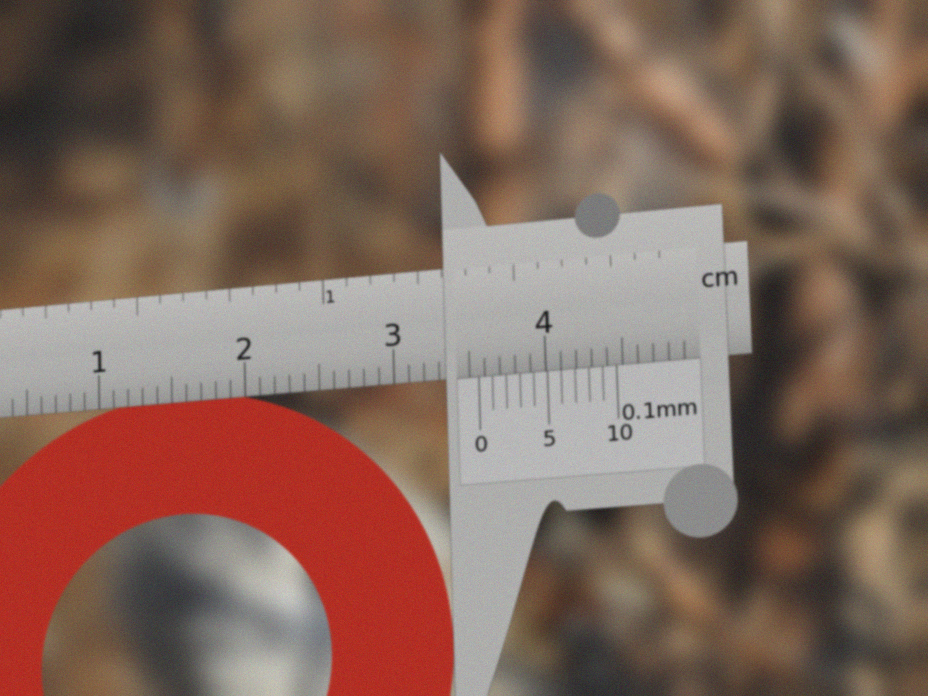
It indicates 35.6 mm
